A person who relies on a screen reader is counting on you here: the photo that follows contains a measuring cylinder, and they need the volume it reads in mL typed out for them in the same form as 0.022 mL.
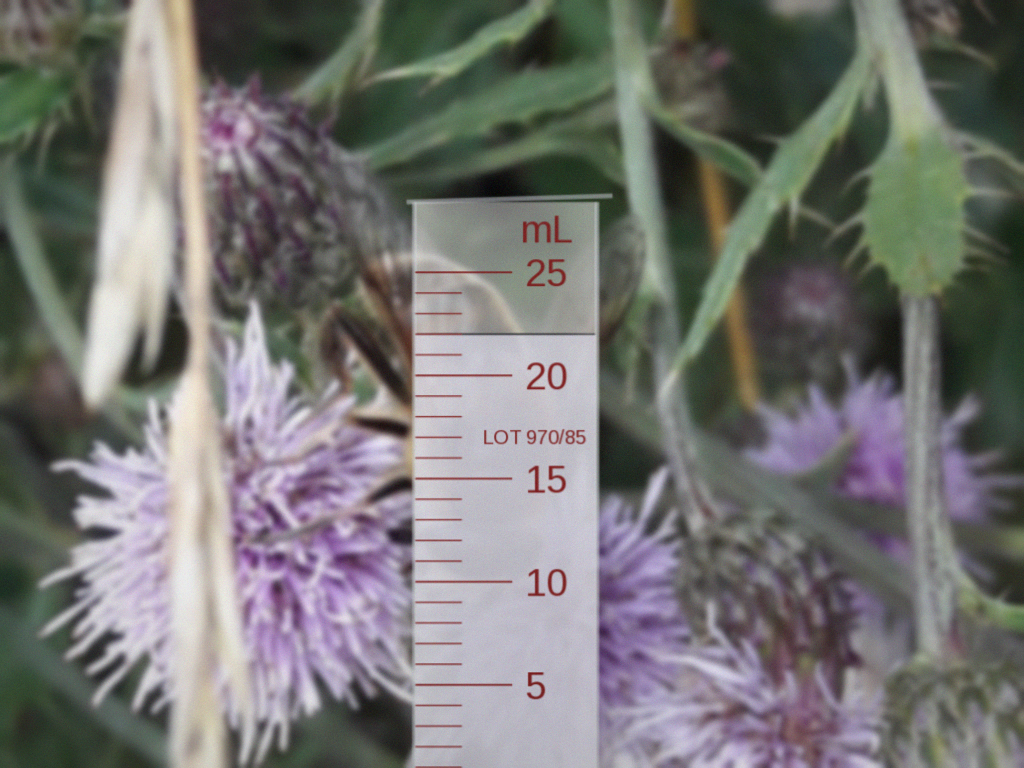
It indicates 22 mL
